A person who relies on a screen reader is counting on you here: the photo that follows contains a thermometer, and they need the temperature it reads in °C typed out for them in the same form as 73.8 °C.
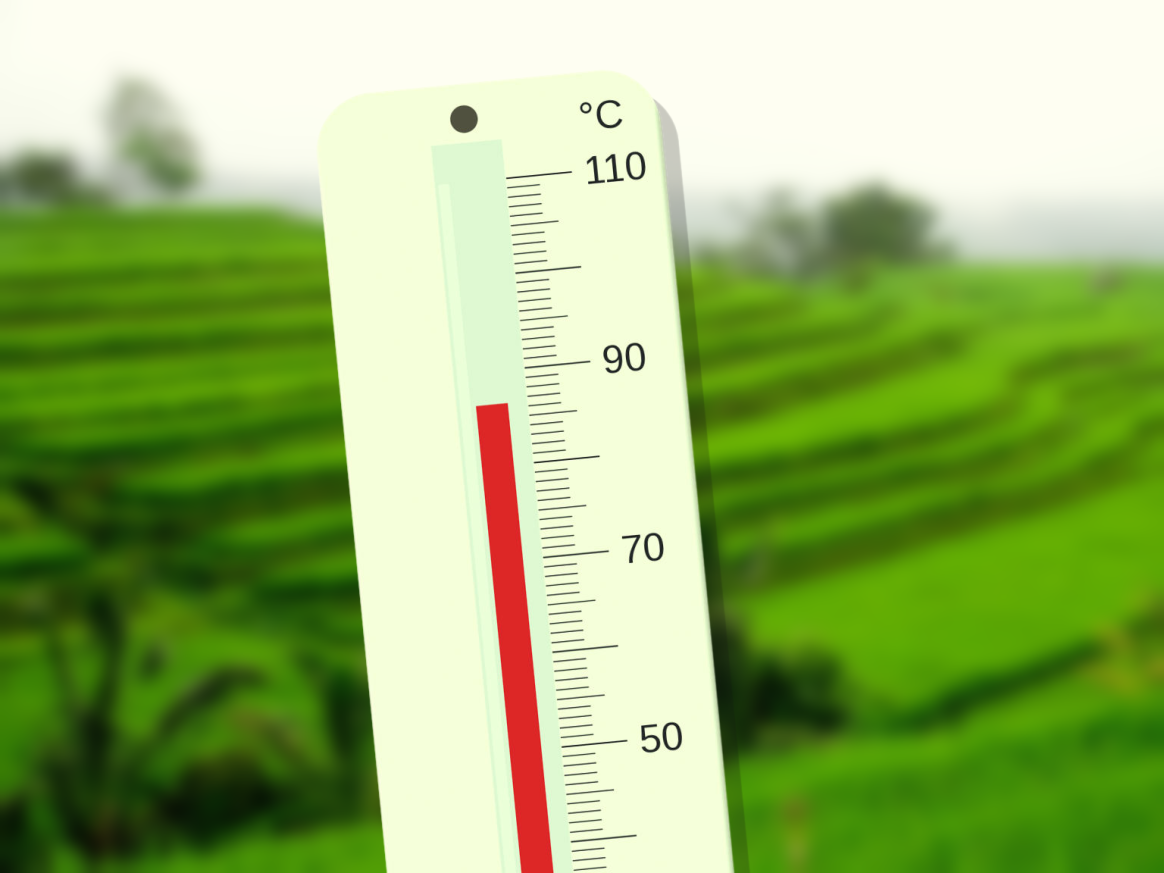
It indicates 86.5 °C
